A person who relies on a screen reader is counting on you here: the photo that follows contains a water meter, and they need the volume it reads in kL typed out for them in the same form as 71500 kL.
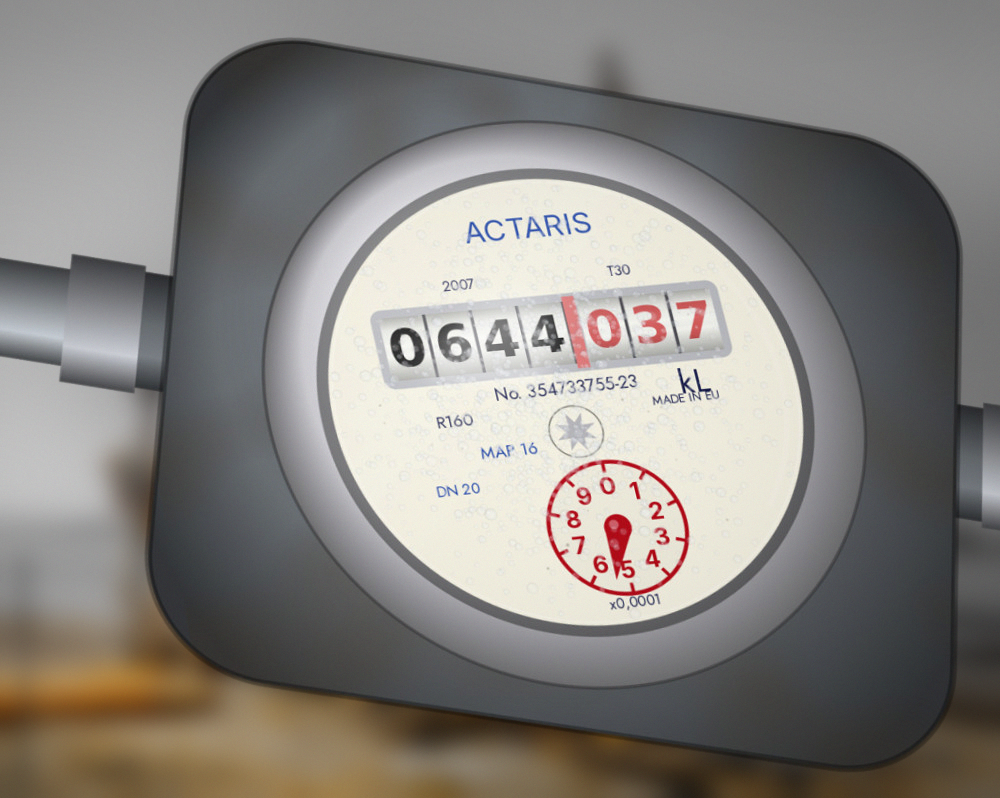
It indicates 644.0375 kL
